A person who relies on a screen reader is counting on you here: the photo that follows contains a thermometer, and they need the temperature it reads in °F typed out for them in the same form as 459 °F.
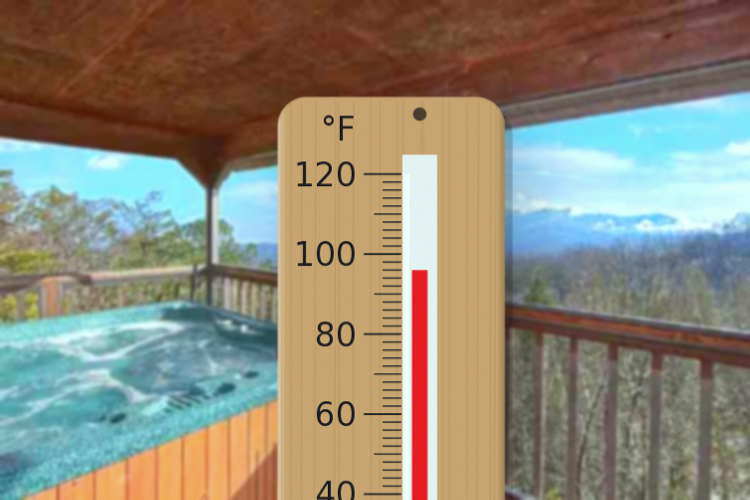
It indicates 96 °F
